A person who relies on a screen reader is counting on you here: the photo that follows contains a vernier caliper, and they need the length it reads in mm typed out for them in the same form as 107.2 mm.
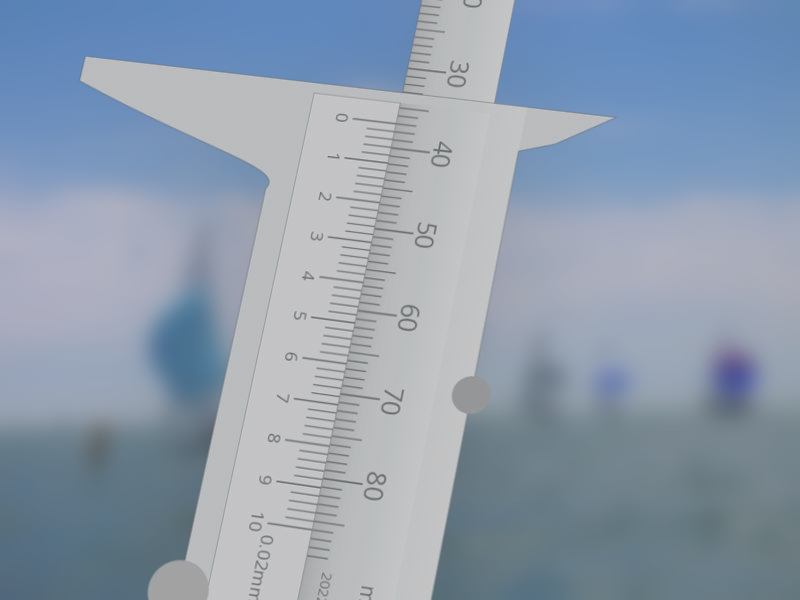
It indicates 37.0 mm
